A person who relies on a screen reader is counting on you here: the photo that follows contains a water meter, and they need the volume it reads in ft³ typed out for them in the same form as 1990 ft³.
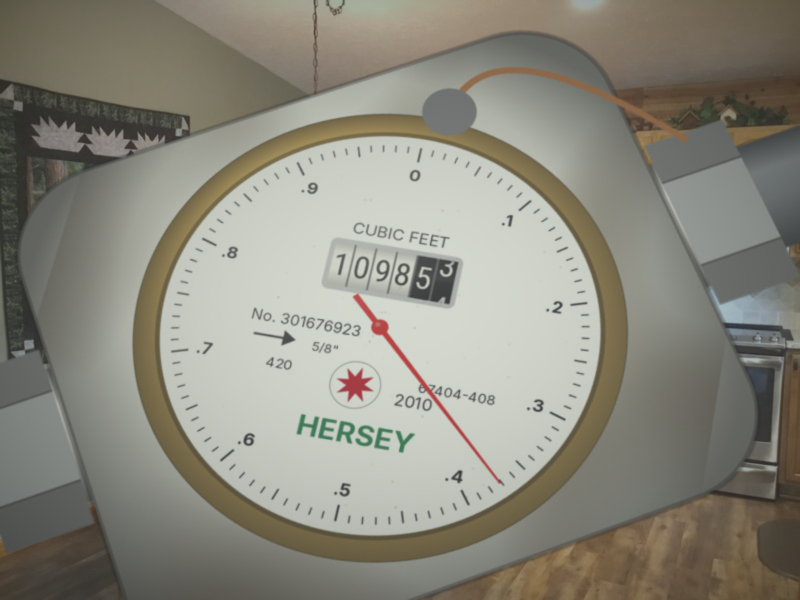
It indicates 109853.37 ft³
